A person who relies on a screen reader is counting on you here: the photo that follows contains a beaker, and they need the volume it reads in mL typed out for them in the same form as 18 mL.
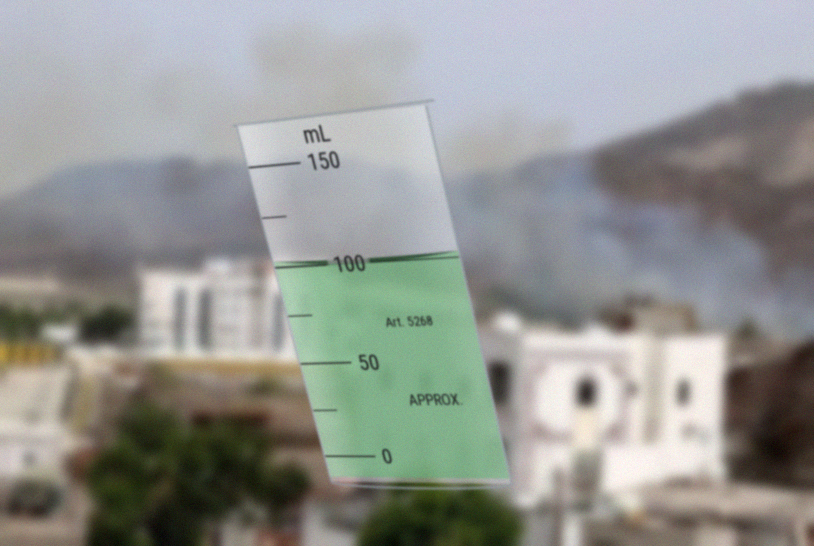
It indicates 100 mL
